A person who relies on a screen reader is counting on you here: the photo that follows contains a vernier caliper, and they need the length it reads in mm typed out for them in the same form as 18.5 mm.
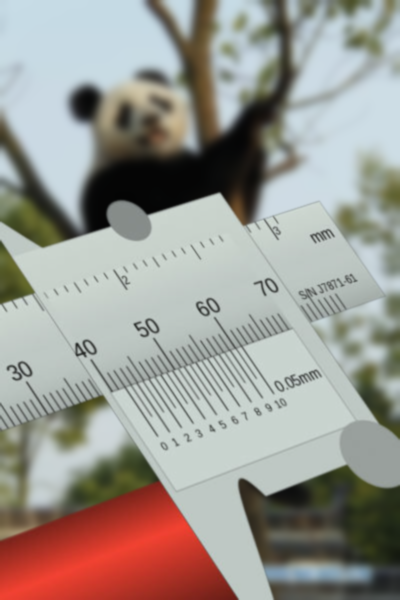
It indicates 42.0 mm
